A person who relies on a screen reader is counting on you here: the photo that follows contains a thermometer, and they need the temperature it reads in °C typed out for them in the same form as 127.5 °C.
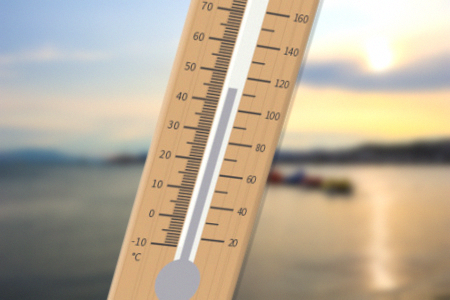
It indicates 45 °C
